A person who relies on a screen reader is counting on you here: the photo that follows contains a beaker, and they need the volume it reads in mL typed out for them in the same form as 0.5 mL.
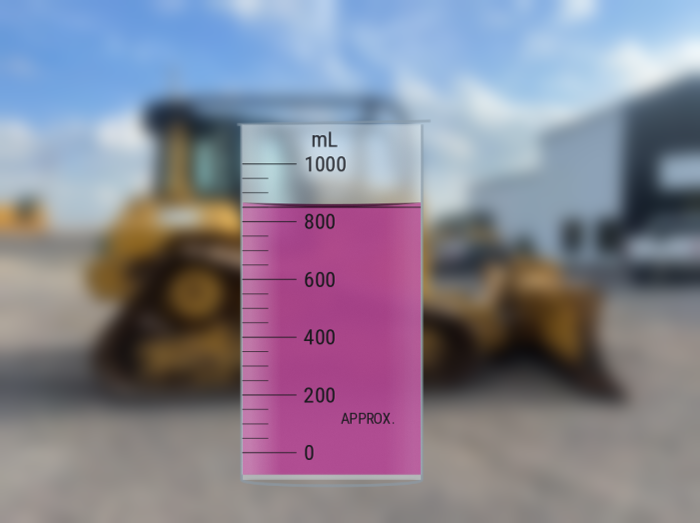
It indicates 850 mL
